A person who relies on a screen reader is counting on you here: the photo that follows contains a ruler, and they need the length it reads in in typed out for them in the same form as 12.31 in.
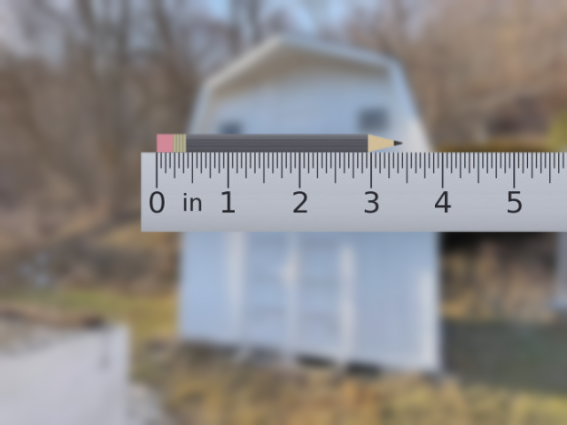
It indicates 3.4375 in
